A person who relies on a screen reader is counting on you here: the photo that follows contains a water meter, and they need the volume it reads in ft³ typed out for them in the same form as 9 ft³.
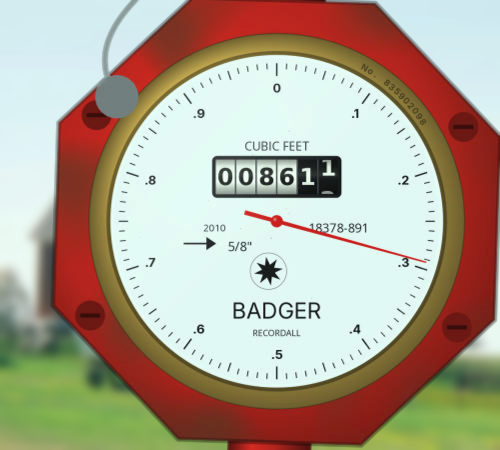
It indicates 8611.29 ft³
